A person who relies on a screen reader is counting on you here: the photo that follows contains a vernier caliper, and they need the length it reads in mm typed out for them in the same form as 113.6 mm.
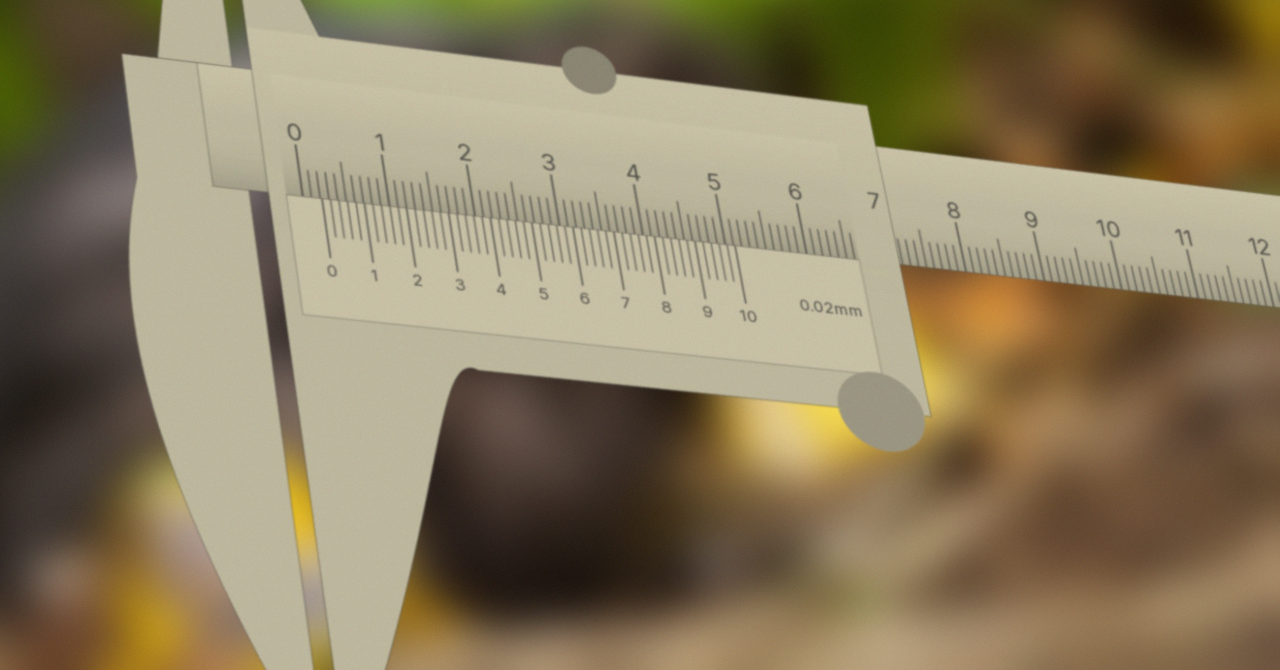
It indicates 2.2 mm
